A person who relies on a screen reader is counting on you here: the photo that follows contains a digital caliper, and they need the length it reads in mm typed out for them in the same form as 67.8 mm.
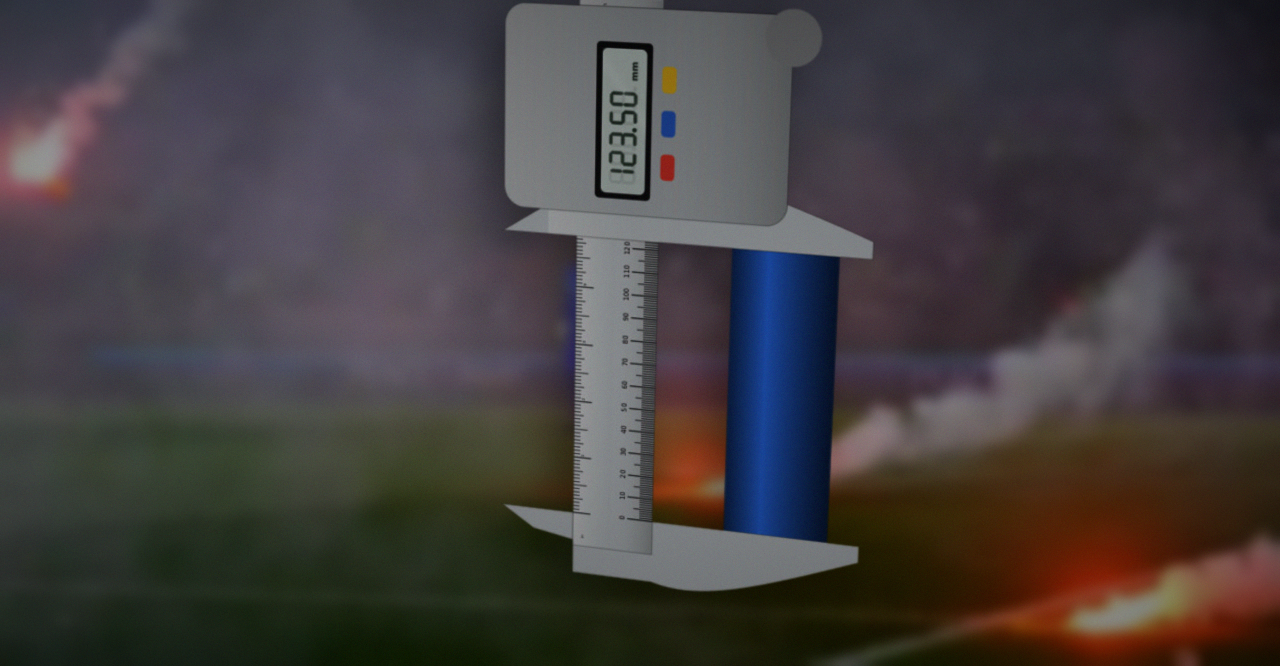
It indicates 123.50 mm
